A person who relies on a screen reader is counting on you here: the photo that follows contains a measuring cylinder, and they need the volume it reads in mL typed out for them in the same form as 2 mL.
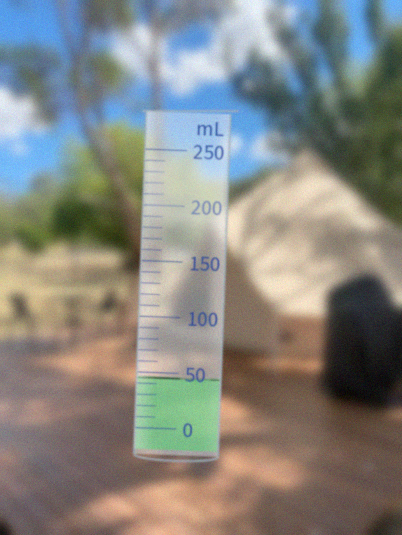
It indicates 45 mL
